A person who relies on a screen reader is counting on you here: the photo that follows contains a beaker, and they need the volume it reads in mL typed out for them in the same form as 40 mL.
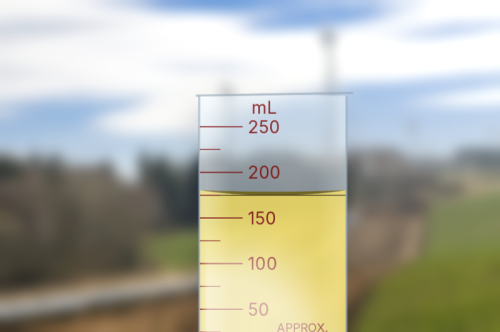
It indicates 175 mL
